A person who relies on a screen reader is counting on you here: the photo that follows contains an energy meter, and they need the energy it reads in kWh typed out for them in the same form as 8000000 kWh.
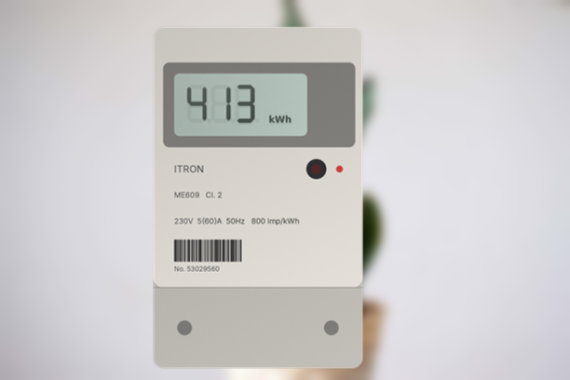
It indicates 413 kWh
